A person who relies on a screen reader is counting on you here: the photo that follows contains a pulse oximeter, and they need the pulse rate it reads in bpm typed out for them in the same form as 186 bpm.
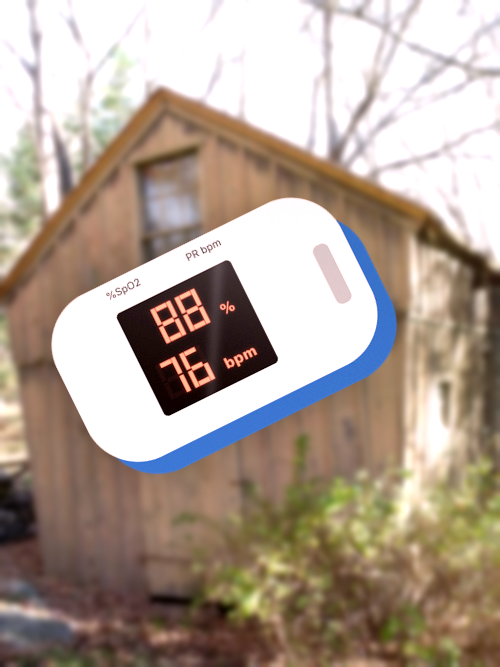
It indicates 76 bpm
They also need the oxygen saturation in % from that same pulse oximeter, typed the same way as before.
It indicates 88 %
